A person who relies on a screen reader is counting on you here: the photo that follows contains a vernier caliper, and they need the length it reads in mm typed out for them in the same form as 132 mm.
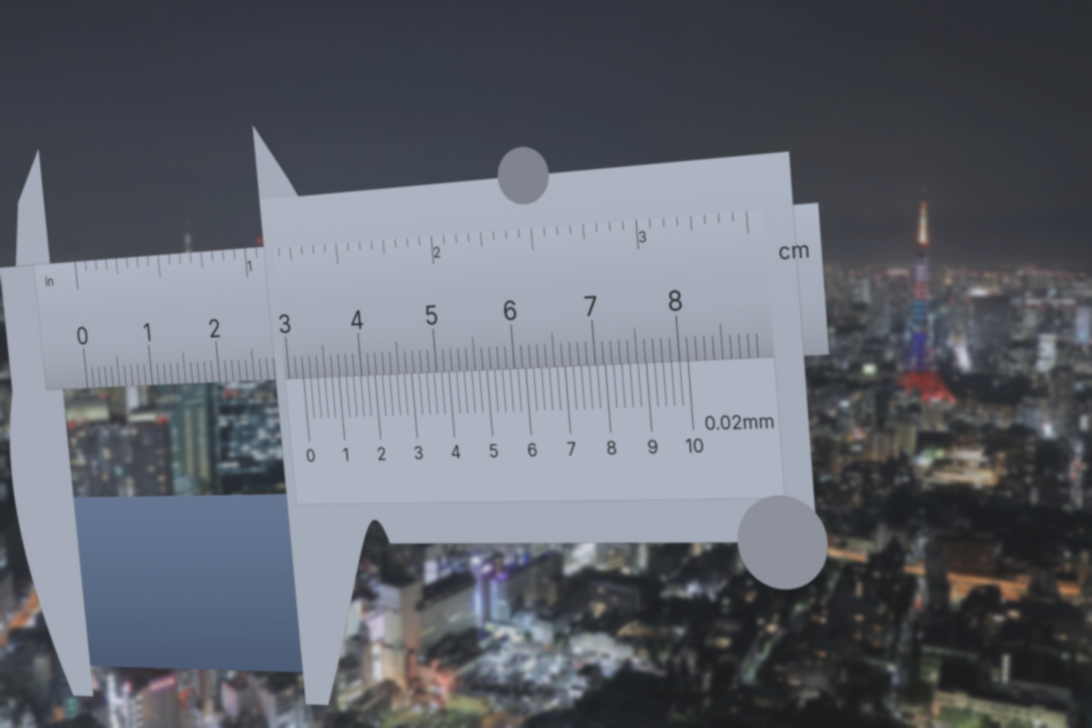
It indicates 32.0 mm
